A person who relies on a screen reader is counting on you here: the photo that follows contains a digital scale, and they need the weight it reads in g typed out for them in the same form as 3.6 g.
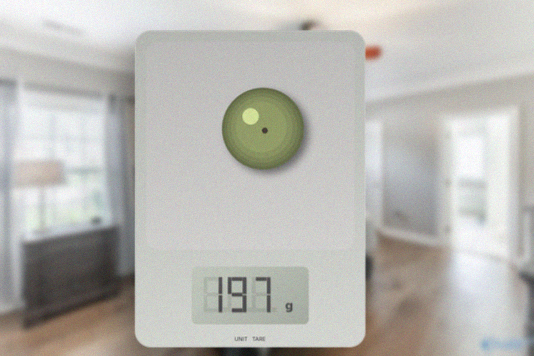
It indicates 197 g
